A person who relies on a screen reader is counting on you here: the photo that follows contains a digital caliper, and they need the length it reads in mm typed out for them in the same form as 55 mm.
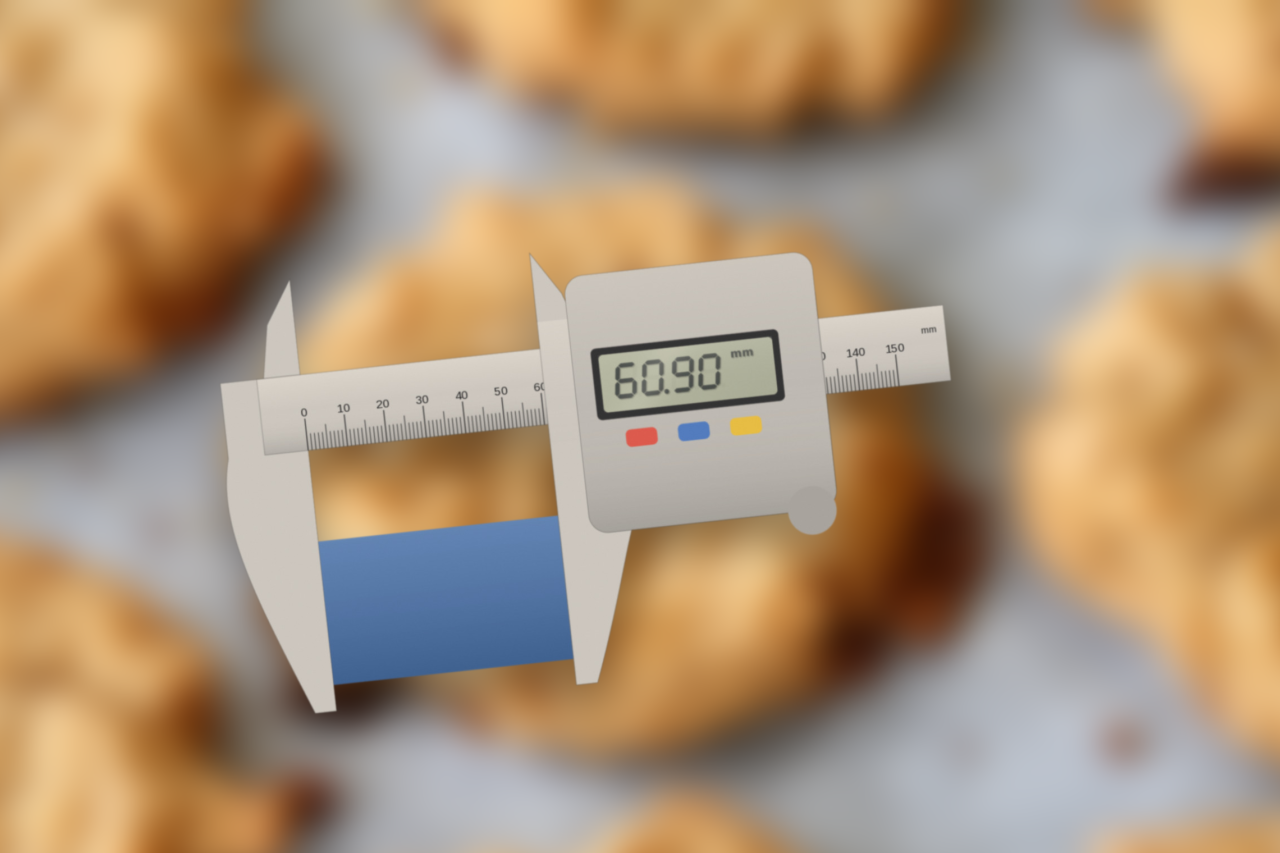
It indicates 60.90 mm
